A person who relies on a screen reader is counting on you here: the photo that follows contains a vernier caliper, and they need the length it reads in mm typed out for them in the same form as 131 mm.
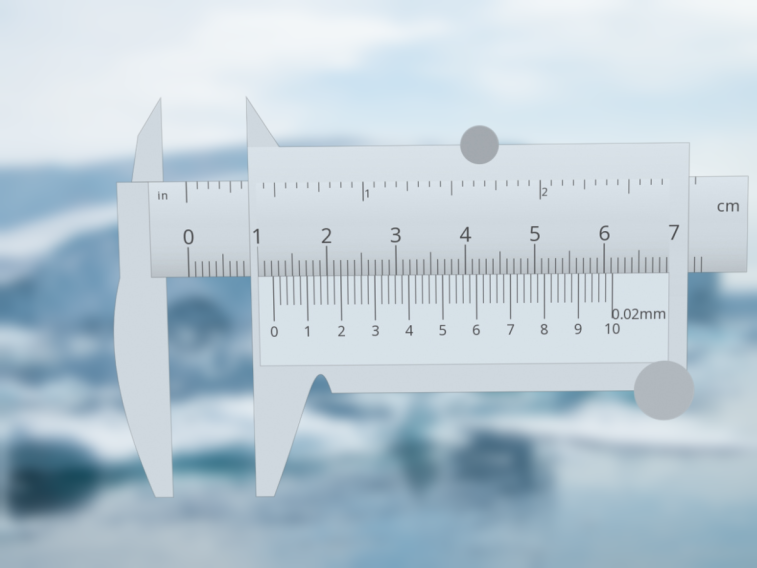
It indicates 12.2 mm
